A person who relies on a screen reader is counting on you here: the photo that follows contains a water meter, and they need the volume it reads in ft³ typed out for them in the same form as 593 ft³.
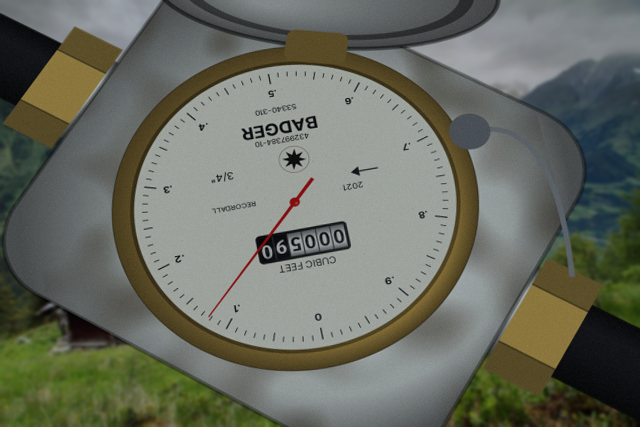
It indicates 590.12 ft³
